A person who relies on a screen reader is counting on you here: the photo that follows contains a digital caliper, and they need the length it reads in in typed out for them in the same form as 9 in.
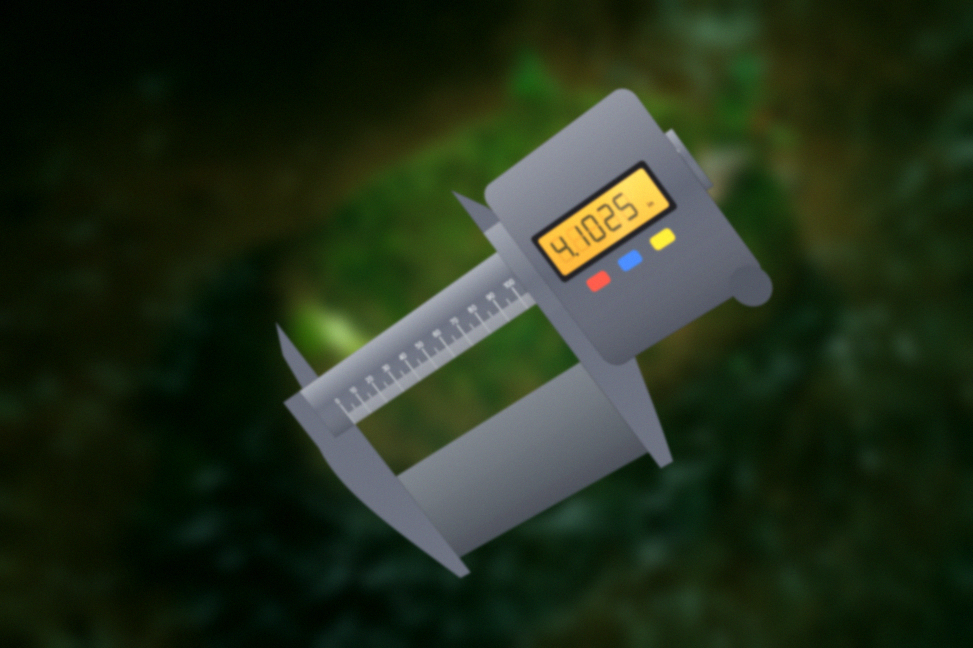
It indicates 4.1025 in
